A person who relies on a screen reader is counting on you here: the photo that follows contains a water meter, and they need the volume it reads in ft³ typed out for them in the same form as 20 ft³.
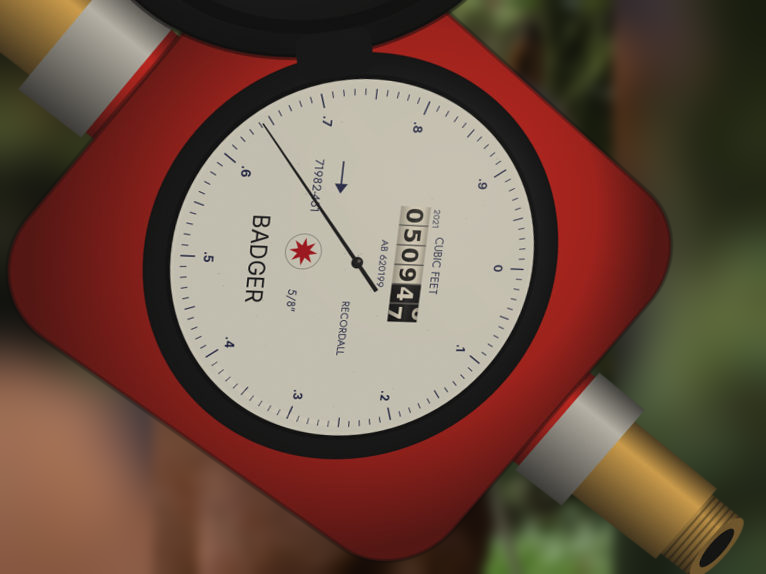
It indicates 50946.64 ft³
